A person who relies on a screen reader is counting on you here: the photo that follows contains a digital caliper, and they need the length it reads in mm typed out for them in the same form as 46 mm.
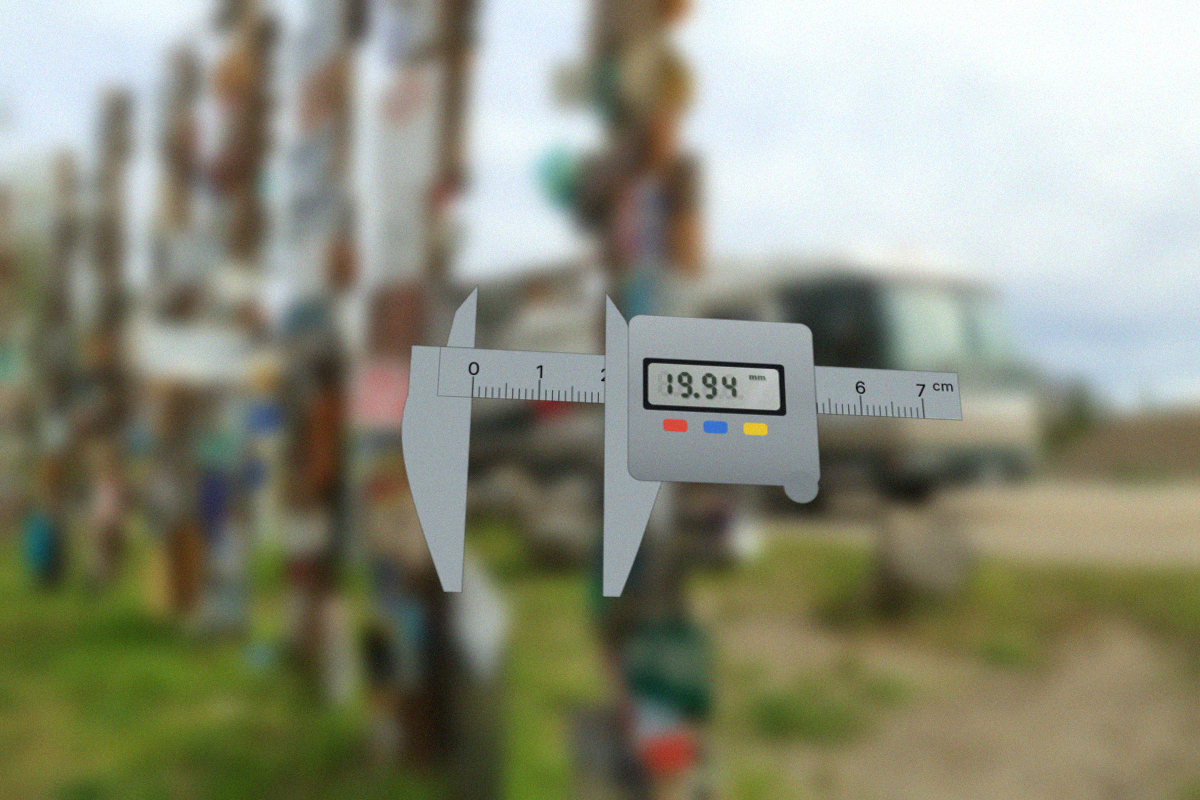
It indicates 19.94 mm
